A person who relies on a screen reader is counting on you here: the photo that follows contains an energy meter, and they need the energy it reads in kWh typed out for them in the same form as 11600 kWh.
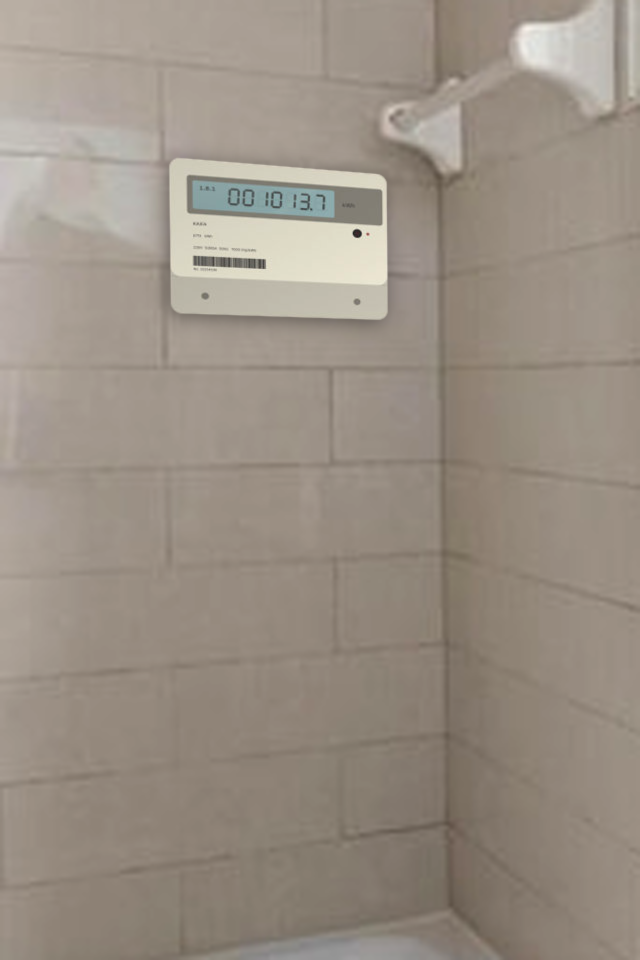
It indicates 1013.7 kWh
